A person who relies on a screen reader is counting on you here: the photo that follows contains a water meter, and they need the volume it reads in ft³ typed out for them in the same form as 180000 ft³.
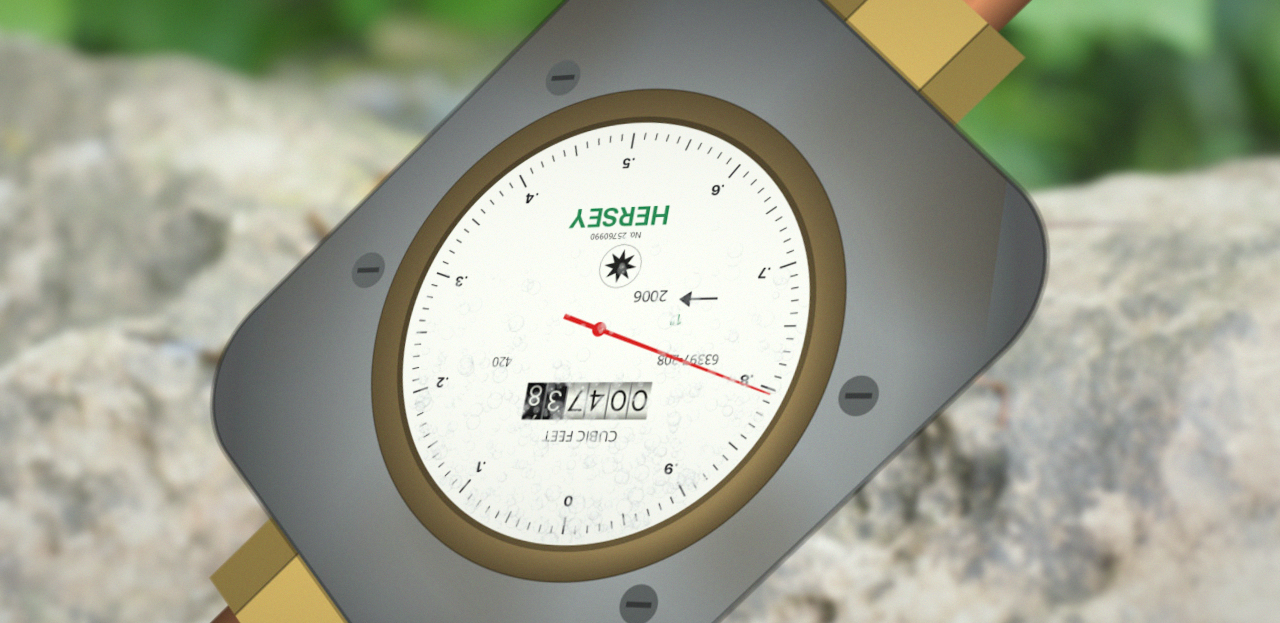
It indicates 4737.80 ft³
